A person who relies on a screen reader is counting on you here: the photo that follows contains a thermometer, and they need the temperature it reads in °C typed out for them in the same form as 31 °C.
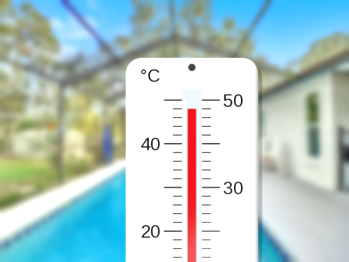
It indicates 48 °C
